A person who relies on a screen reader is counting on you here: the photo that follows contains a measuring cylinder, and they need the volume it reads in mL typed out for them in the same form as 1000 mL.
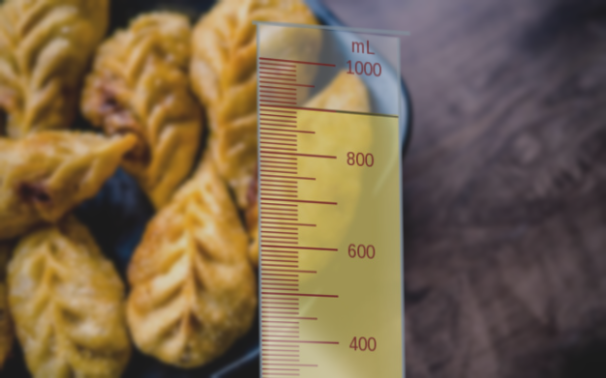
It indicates 900 mL
